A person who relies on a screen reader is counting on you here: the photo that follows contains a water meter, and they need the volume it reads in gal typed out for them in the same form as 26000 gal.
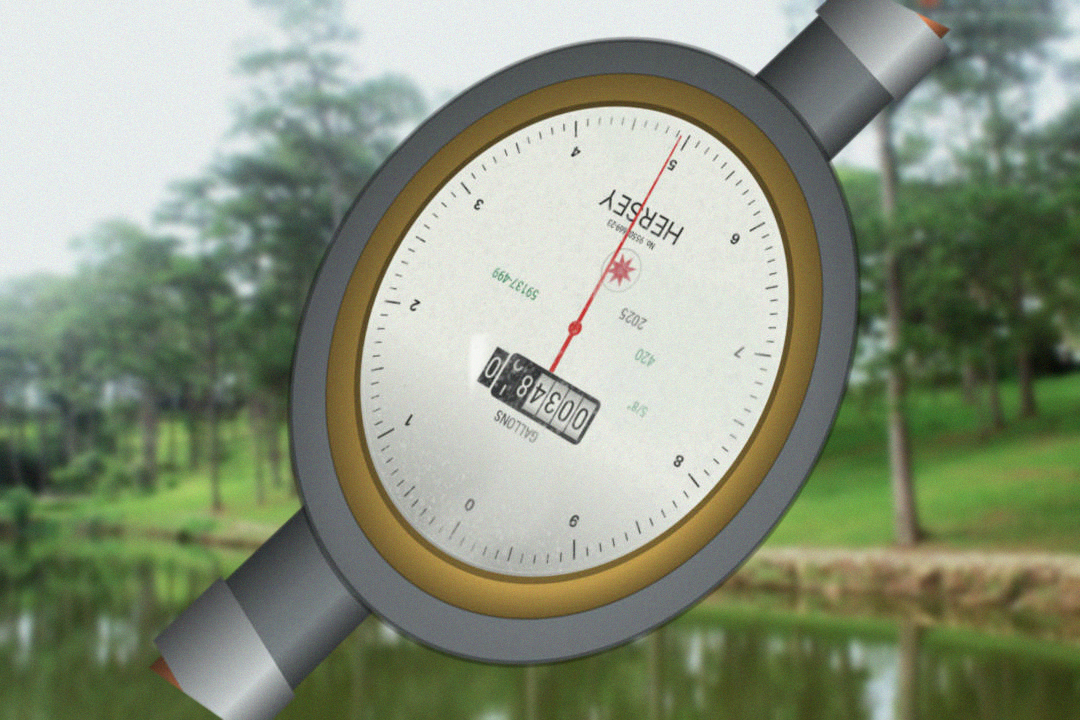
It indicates 34814.9 gal
